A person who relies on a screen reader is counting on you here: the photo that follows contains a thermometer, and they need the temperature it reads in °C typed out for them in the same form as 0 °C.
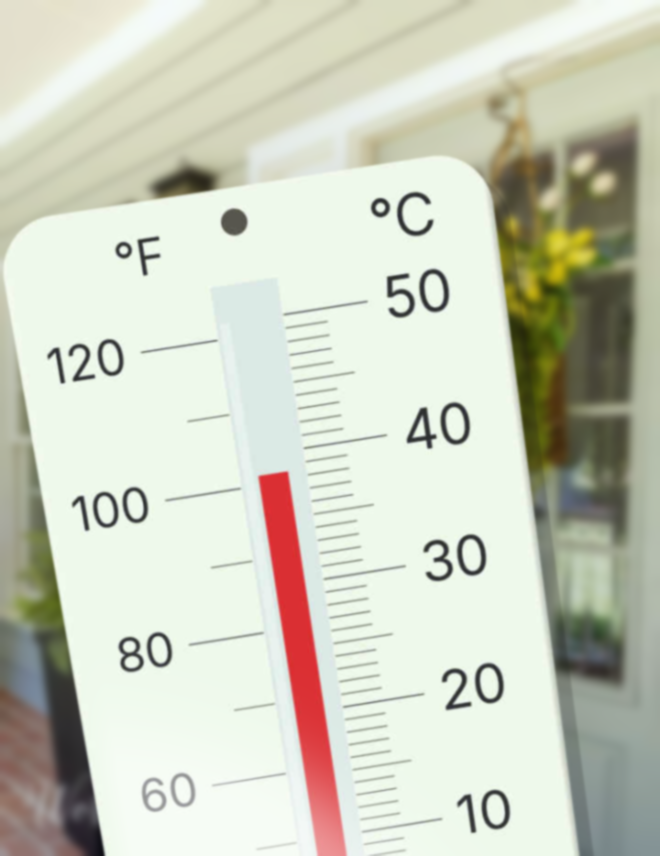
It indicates 38.5 °C
